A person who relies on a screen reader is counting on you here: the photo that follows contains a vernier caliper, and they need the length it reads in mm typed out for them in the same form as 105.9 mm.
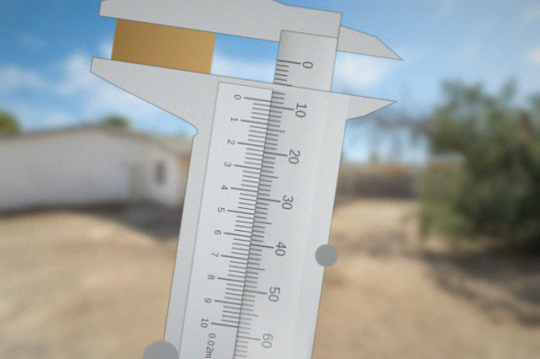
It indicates 9.0 mm
